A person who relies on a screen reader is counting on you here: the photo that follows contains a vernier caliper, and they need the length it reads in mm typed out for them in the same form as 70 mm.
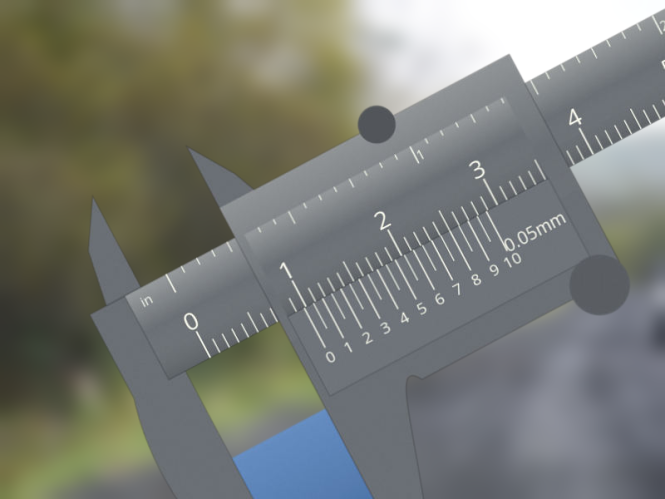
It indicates 9.8 mm
